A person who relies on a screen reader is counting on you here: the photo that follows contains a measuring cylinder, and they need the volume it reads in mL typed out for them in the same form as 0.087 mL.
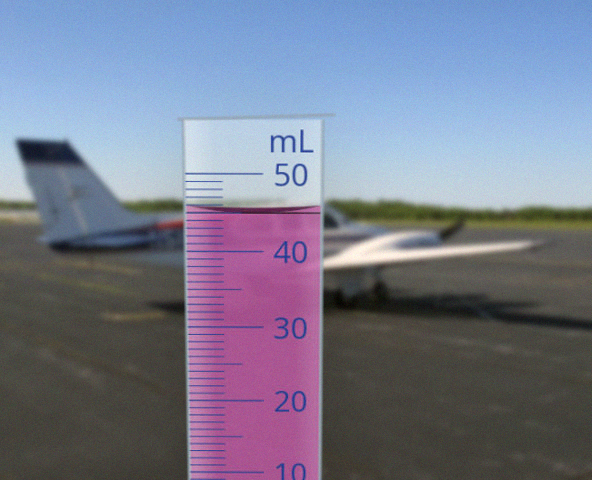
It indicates 45 mL
